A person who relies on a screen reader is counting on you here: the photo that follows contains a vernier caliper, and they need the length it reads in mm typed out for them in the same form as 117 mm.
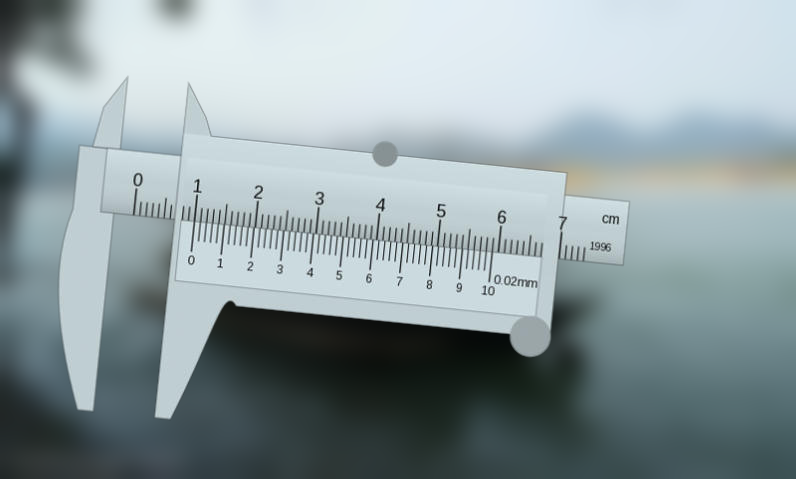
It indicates 10.0 mm
